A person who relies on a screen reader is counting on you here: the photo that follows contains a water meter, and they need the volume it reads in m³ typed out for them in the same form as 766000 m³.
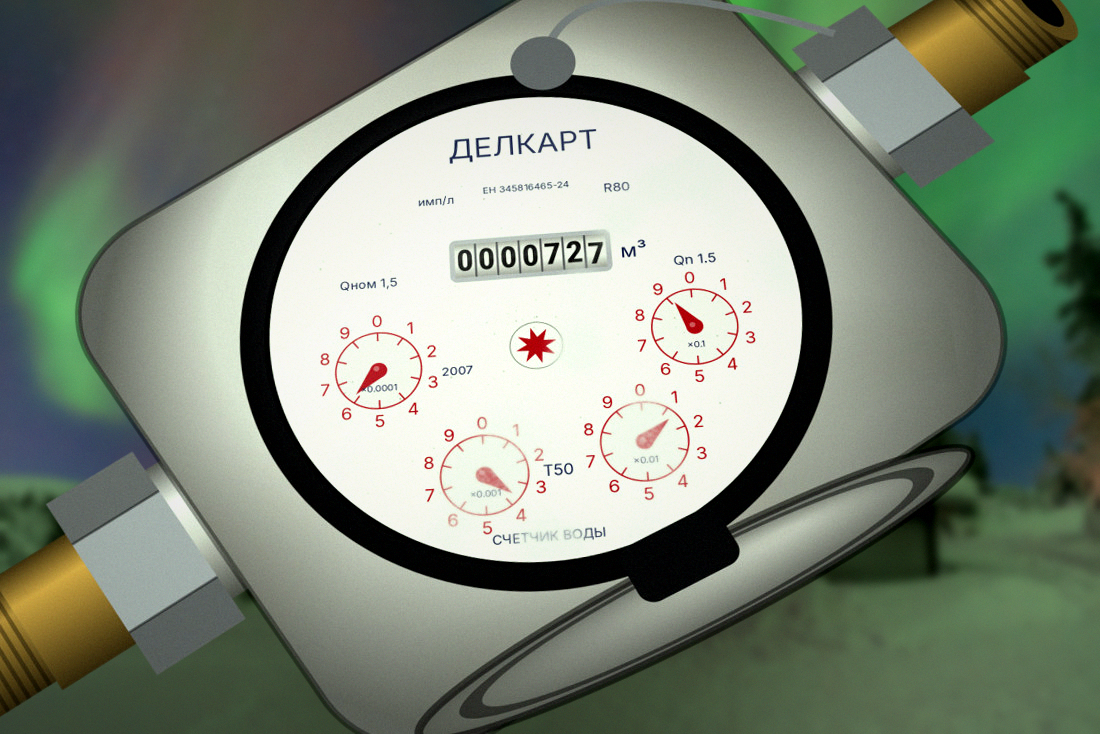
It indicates 726.9136 m³
